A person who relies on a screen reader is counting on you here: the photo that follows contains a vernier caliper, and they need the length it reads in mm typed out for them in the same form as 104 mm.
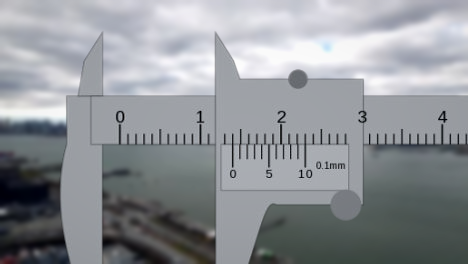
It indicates 14.0 mm
